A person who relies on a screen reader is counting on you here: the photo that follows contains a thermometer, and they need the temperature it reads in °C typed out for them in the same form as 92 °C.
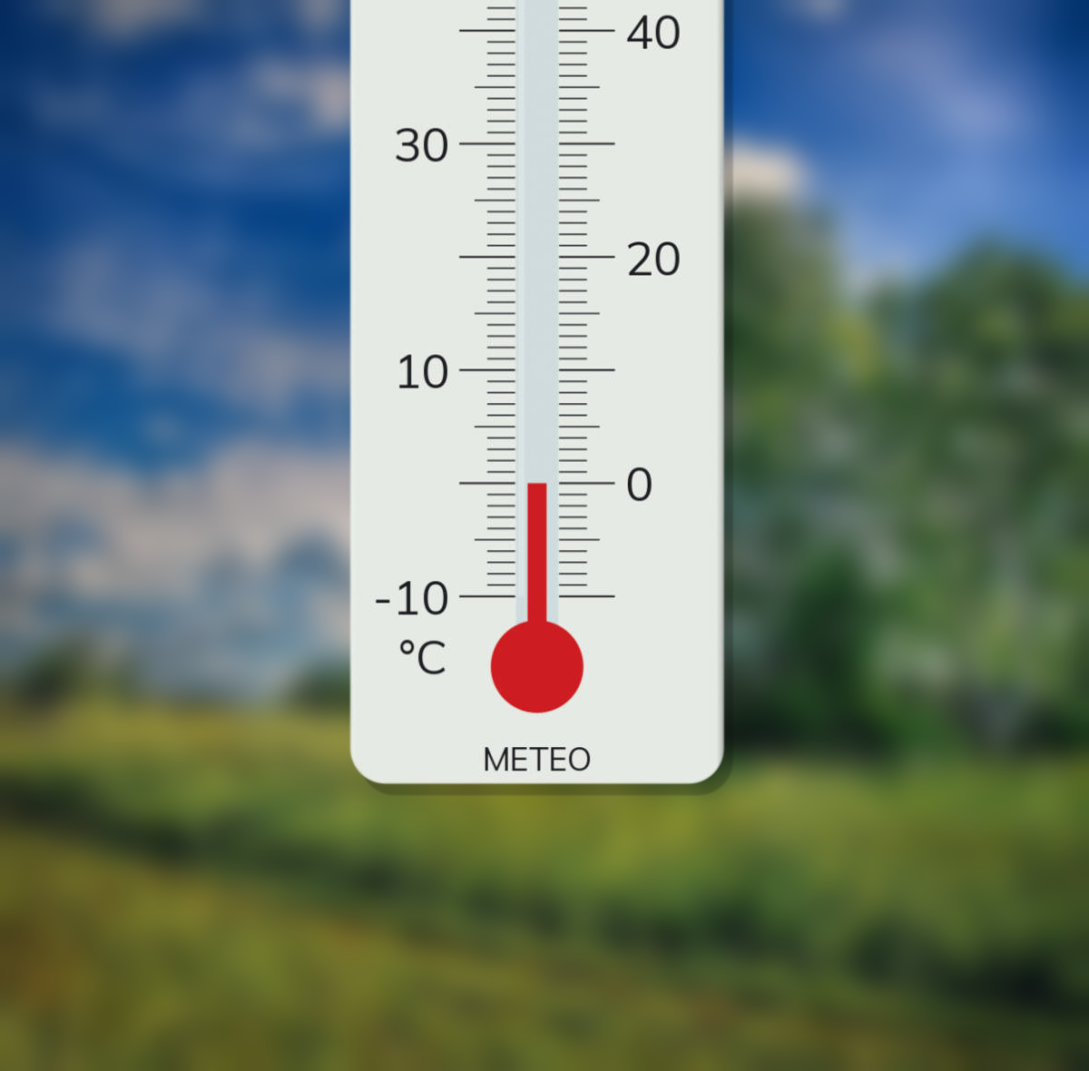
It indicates 0 °C
